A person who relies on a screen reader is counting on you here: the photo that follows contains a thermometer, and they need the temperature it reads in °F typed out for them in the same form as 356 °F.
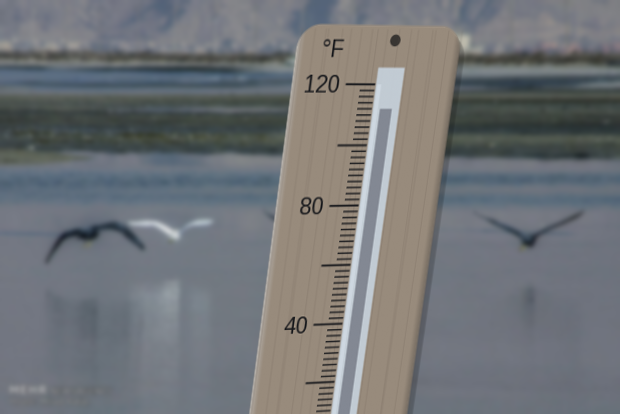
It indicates 112 °F
